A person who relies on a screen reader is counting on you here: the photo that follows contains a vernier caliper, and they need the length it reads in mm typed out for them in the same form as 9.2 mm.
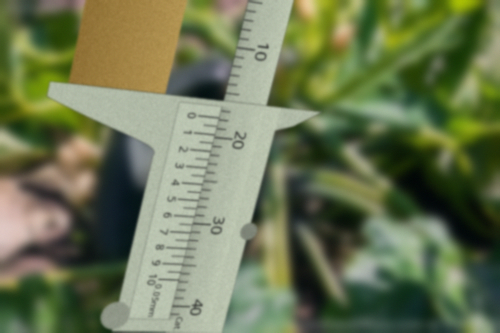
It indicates 17.8 mm
